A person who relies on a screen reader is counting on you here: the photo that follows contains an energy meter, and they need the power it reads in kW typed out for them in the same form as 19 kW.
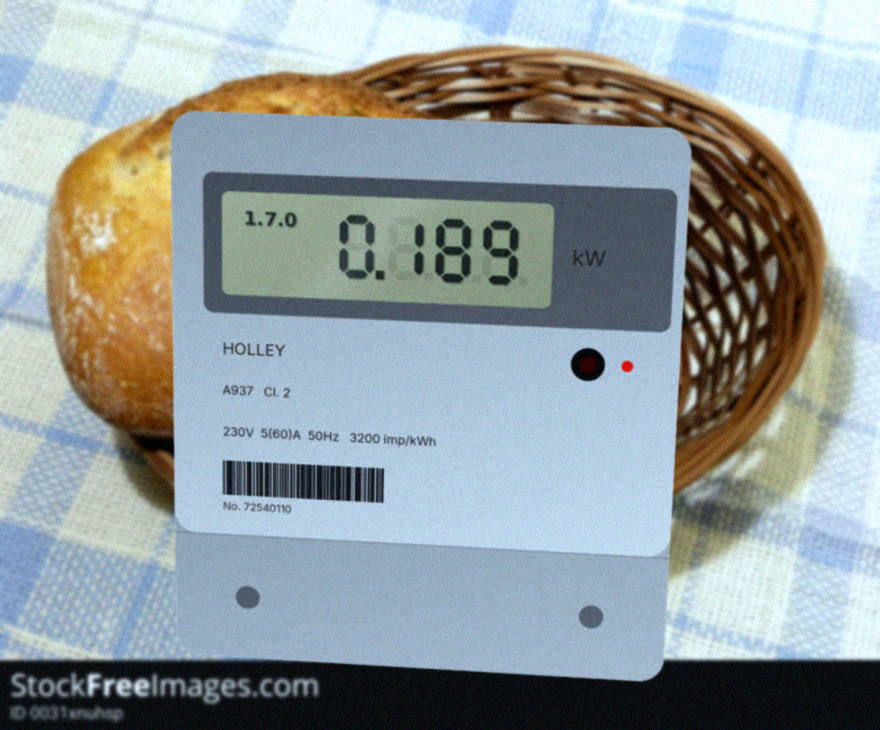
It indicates 0.189 kW
